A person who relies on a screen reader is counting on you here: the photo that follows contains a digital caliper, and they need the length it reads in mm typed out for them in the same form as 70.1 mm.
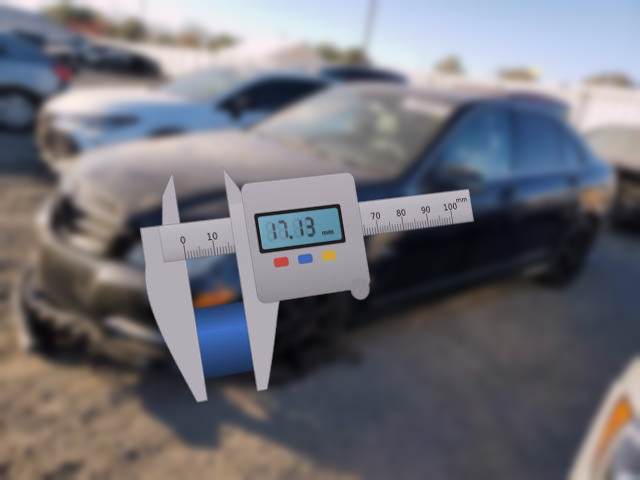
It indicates 17.13 mm
